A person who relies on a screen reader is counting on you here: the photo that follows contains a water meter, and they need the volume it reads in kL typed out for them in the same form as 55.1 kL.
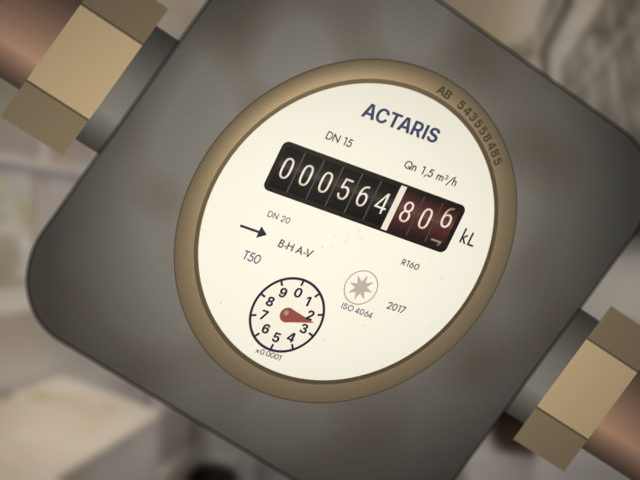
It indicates 564.8062 kL
